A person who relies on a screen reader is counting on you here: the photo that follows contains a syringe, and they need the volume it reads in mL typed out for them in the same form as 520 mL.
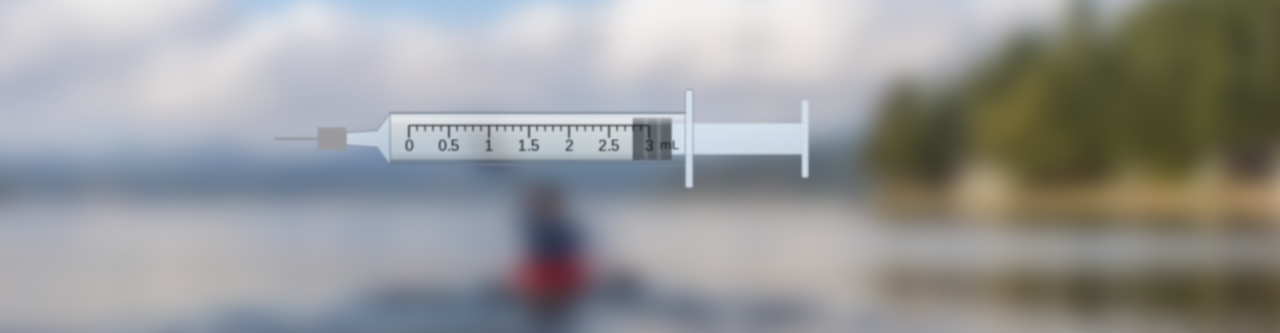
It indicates 2.8 mL
